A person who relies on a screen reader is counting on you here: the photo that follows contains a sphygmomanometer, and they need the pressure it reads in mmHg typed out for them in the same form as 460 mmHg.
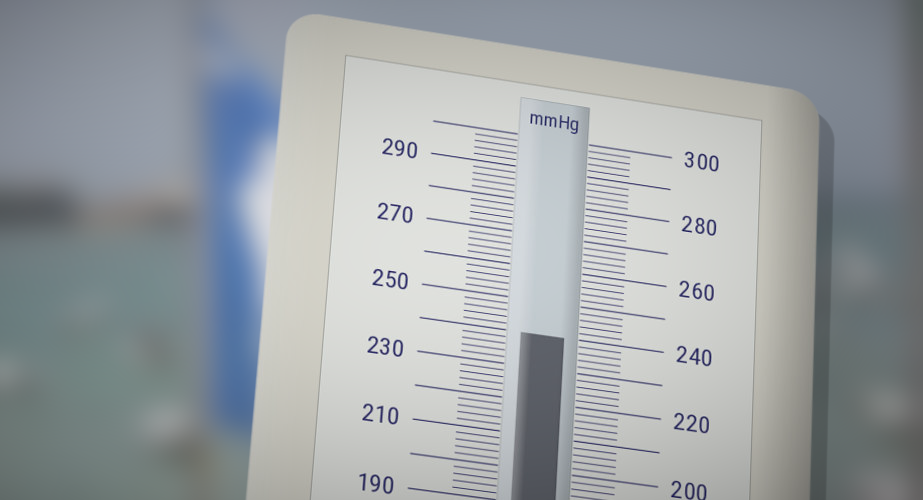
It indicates 240 mmHg
